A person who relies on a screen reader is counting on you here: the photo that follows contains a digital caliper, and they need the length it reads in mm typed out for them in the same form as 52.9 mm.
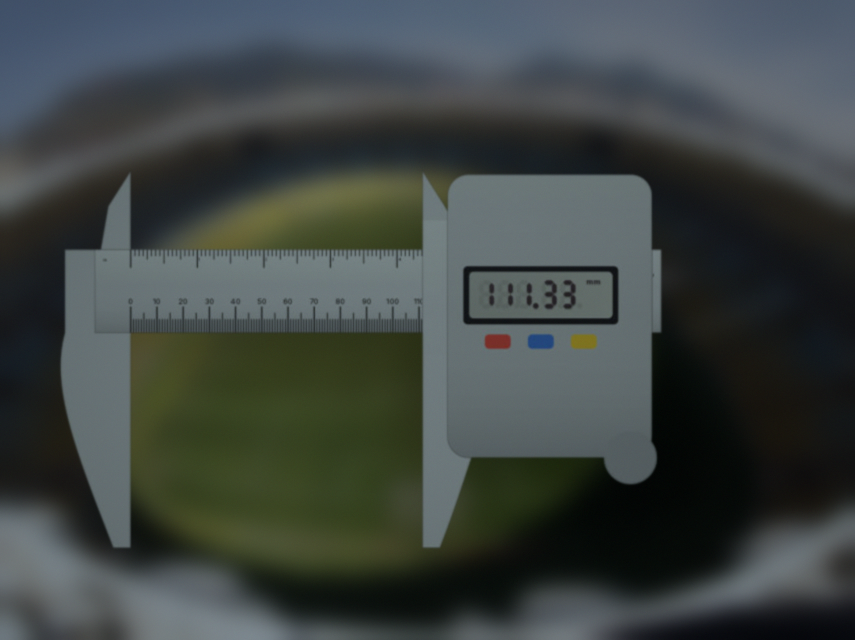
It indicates 111.33 mm
